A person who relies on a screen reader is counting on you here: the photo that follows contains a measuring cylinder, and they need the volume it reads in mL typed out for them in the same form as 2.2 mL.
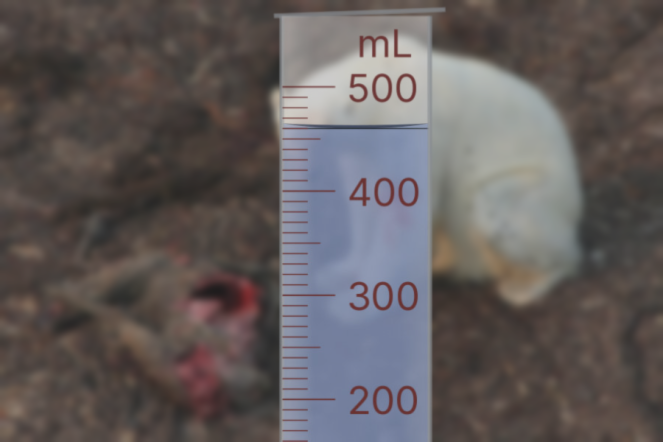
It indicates 460 mL
